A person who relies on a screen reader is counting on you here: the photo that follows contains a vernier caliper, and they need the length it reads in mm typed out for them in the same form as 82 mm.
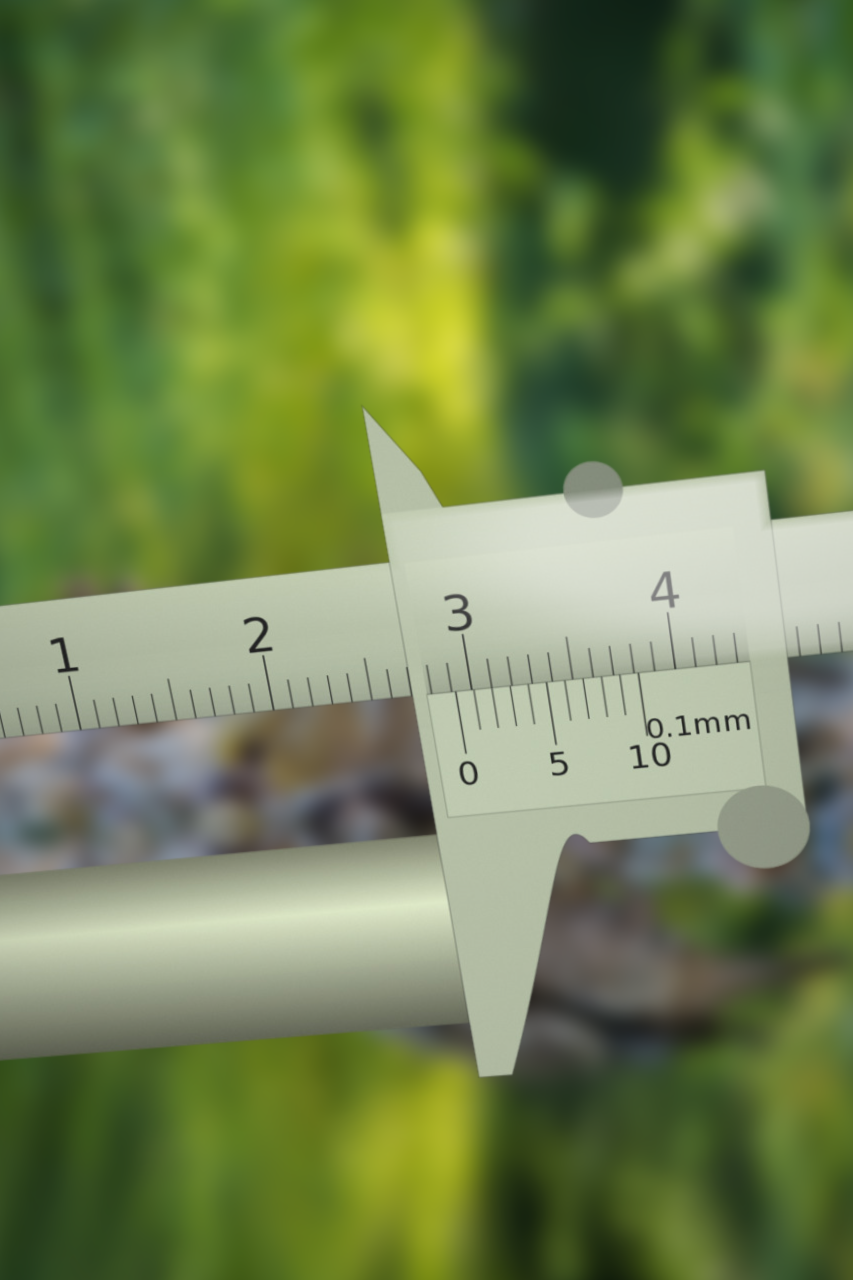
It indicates 29.2 mm
